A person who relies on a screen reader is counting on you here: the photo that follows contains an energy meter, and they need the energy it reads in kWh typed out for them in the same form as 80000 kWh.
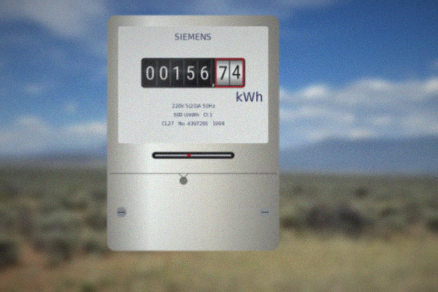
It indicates 156.74 kWh
